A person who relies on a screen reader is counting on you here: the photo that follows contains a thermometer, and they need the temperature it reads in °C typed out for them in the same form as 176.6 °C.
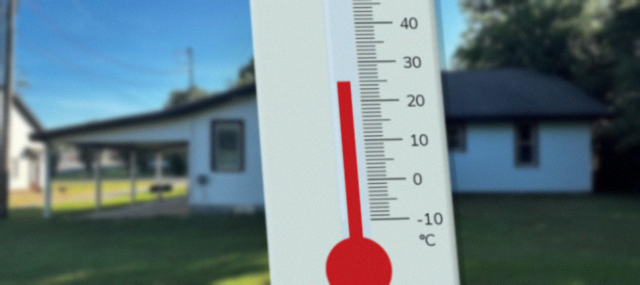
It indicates 25 °C
